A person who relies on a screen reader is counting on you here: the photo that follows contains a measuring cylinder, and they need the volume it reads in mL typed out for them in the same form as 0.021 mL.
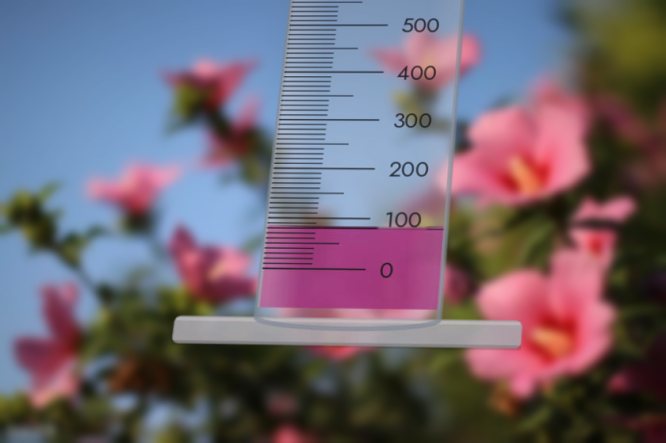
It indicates 80 mL
